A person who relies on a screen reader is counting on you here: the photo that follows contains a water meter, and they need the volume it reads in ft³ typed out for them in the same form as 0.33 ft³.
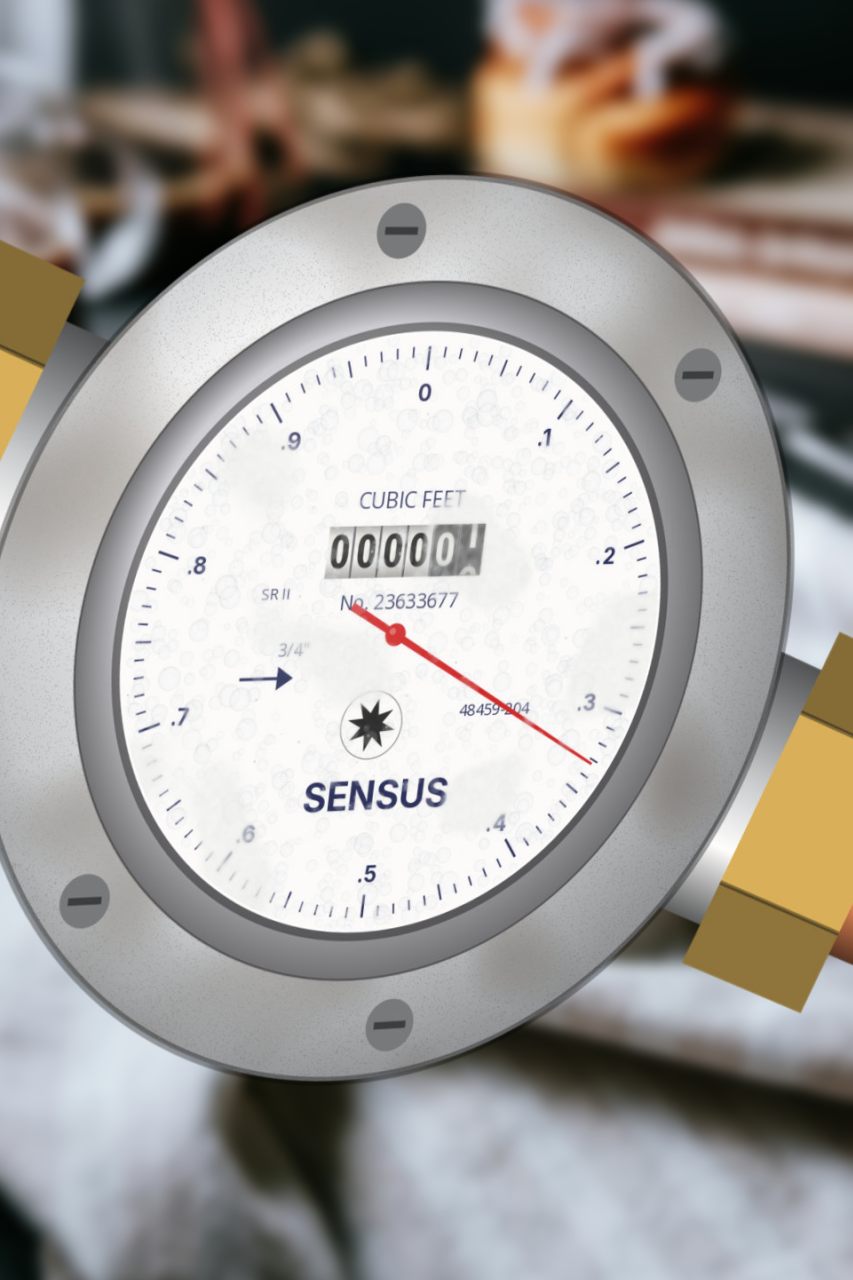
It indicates 1.33 ft³
